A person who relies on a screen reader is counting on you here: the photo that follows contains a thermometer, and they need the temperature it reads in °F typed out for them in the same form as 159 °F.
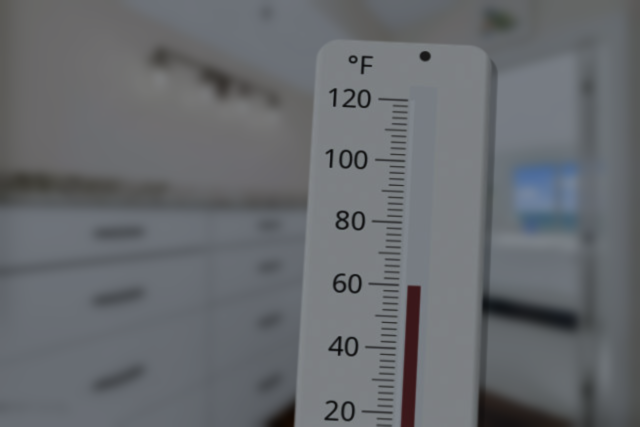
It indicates 60 °F
